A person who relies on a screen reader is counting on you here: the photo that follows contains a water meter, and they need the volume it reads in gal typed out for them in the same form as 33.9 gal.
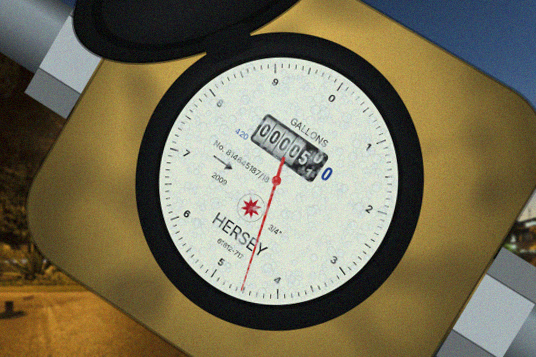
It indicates 504.5 gal
